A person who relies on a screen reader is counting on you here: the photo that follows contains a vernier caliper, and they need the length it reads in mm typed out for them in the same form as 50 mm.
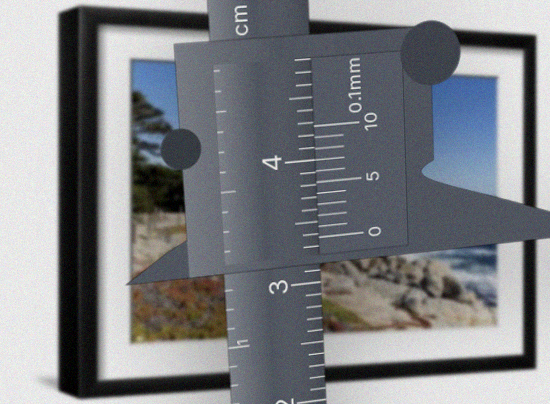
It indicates 33.7 mm
